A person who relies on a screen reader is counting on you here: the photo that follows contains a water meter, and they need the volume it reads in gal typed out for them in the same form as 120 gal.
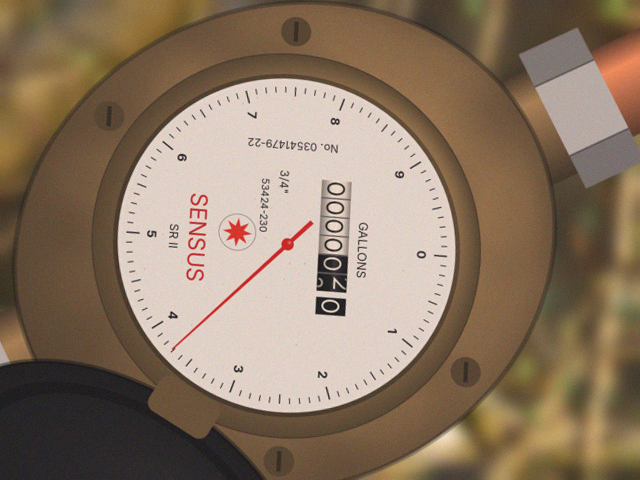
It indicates 23.7 gal
